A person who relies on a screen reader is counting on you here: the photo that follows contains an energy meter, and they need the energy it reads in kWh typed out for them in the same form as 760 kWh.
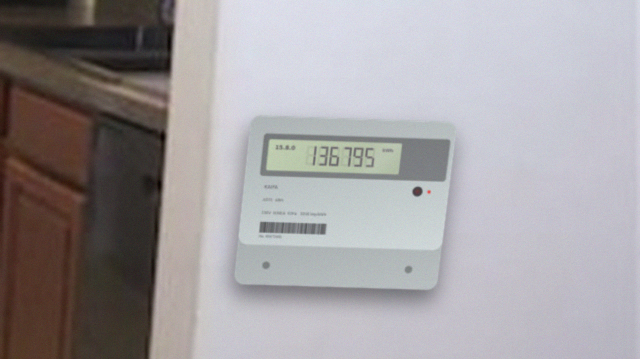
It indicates 136795 kWh
